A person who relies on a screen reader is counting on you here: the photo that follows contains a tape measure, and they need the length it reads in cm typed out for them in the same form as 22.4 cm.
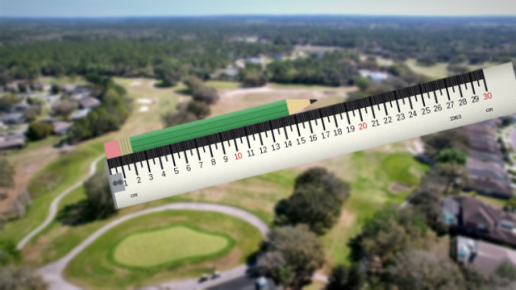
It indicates 17 cm
